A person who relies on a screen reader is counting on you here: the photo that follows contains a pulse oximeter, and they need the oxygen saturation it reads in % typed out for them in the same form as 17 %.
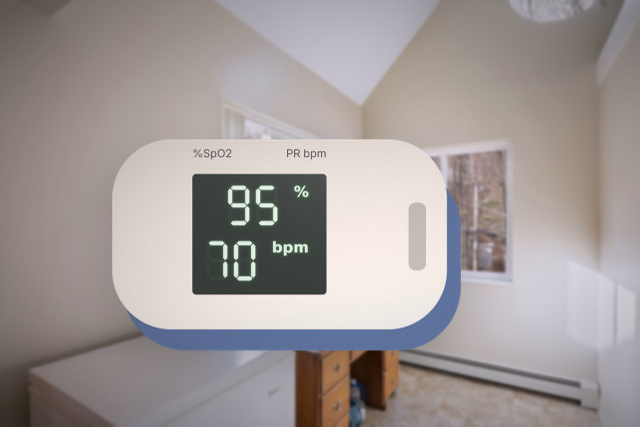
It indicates 95 %
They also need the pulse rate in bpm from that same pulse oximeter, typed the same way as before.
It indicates 70 bpm
